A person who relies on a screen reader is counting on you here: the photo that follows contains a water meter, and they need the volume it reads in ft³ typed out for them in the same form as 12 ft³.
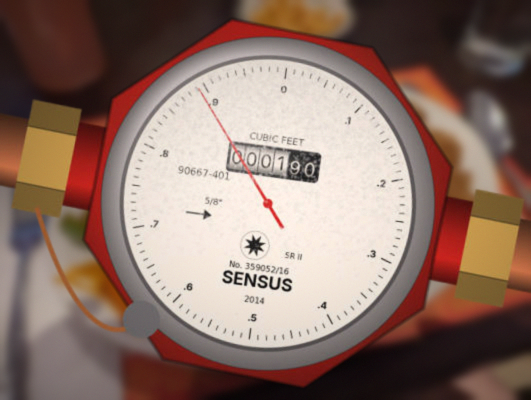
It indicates 189.89 ft³
